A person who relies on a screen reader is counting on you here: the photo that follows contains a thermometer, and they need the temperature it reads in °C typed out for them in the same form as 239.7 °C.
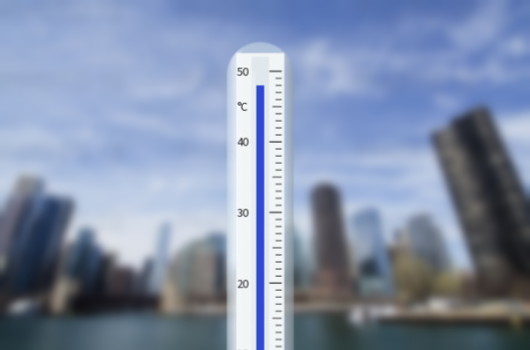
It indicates 48 °C
